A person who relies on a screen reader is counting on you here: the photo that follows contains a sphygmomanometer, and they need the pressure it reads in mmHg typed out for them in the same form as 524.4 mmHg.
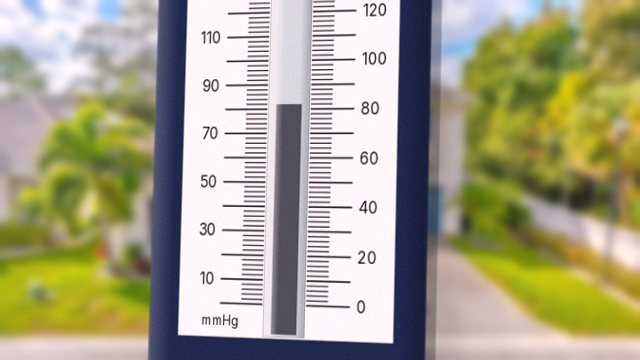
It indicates 82 mmHg
